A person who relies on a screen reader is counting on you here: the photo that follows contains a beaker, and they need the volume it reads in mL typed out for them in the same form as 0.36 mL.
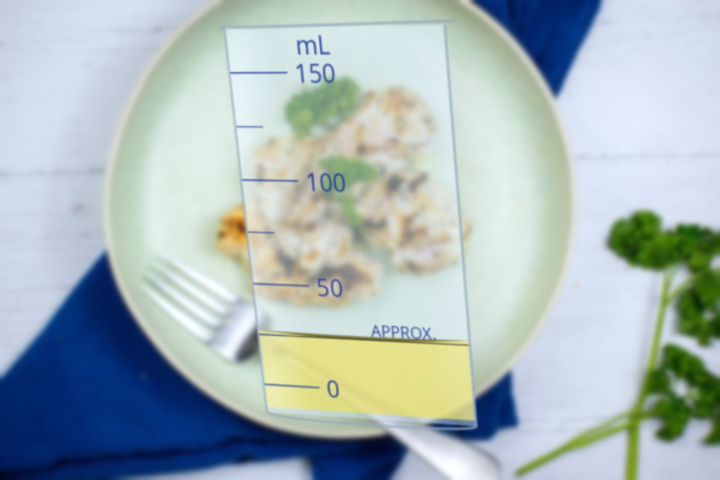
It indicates 25 mL
